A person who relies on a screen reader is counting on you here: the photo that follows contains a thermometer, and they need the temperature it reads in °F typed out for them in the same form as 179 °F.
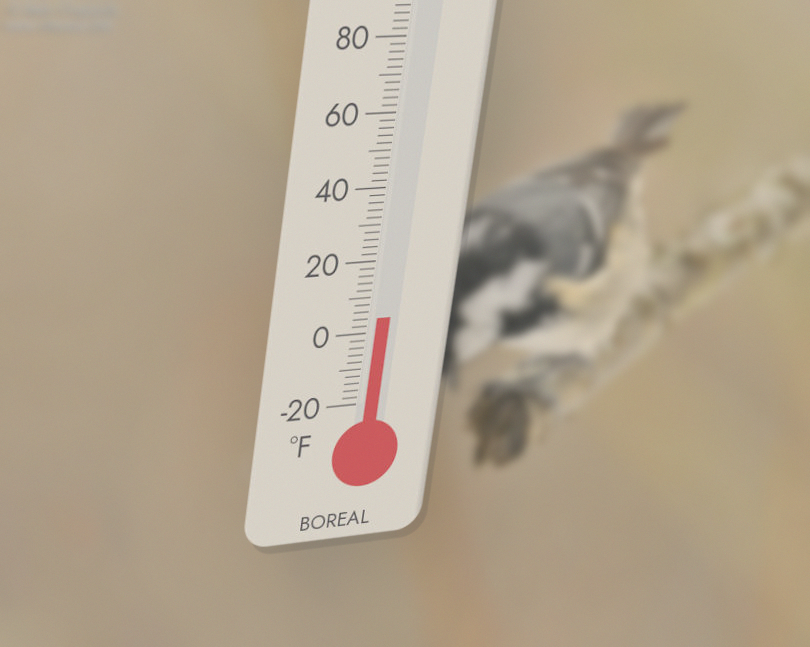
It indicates 4 °F
